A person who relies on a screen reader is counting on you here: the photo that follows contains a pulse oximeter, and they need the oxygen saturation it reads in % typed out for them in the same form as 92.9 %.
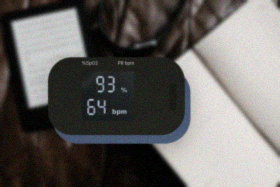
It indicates 93 %
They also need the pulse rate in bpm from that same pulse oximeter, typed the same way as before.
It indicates 64 bpm
